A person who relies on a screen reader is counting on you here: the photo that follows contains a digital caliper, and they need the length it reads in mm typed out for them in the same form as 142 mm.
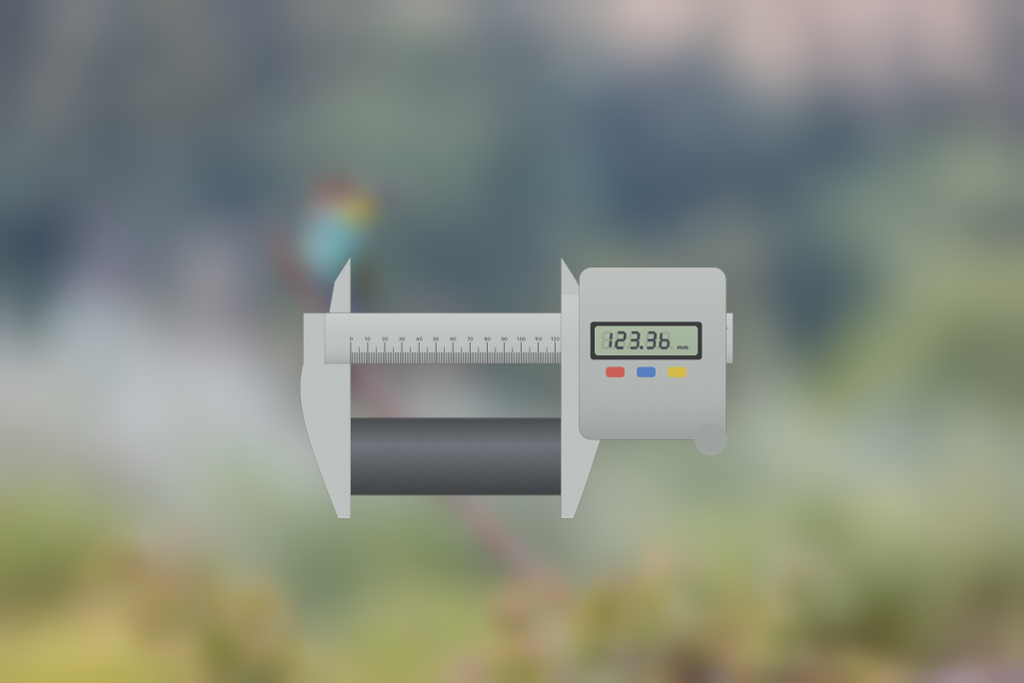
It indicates 123.36 mm
